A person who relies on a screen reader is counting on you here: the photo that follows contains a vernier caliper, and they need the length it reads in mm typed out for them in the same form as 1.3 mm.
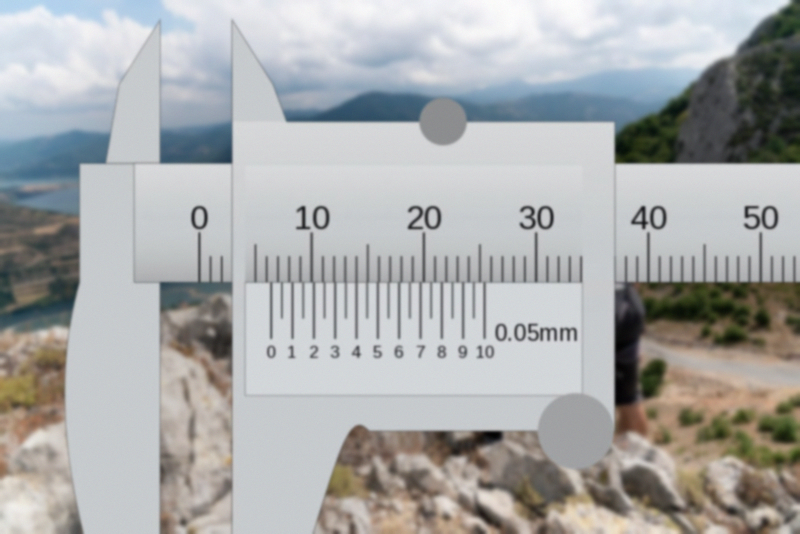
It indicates 6.4 mm
